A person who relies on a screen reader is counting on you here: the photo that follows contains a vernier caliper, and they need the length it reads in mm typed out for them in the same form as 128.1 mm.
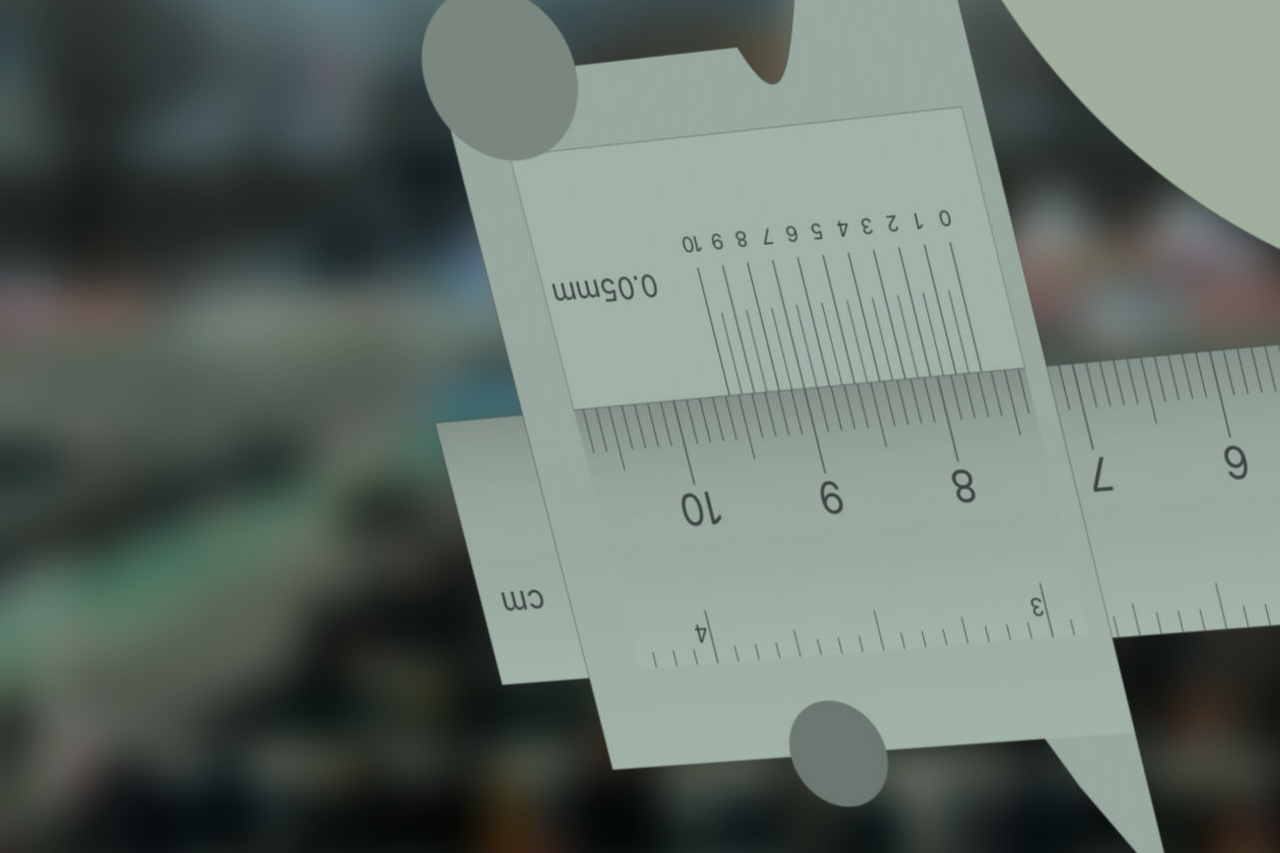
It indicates 76.7 mm
